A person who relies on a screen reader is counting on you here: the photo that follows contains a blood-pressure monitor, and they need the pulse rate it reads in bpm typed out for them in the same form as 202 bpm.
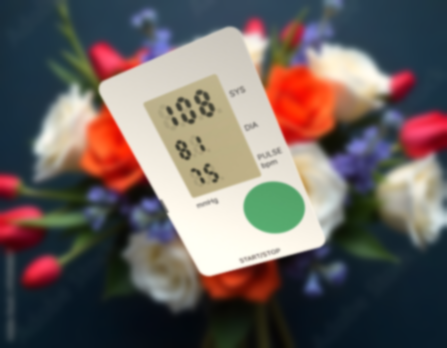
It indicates 75 bpm
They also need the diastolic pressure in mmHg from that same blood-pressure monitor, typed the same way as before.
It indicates 81 mmHg
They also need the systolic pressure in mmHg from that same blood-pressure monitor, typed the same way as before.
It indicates 108 mmHg
